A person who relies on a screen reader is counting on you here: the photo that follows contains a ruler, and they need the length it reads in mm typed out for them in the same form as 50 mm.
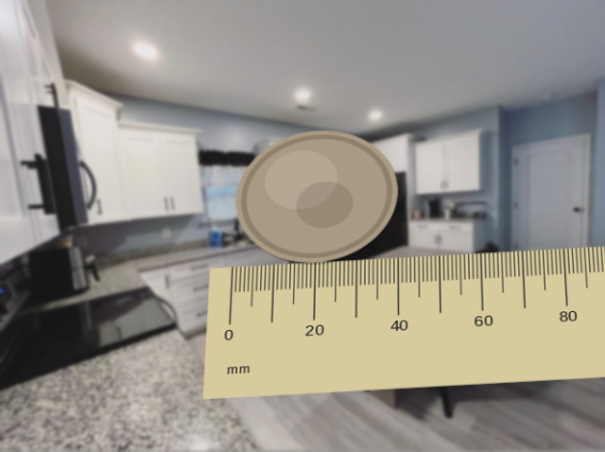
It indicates 40 mm
